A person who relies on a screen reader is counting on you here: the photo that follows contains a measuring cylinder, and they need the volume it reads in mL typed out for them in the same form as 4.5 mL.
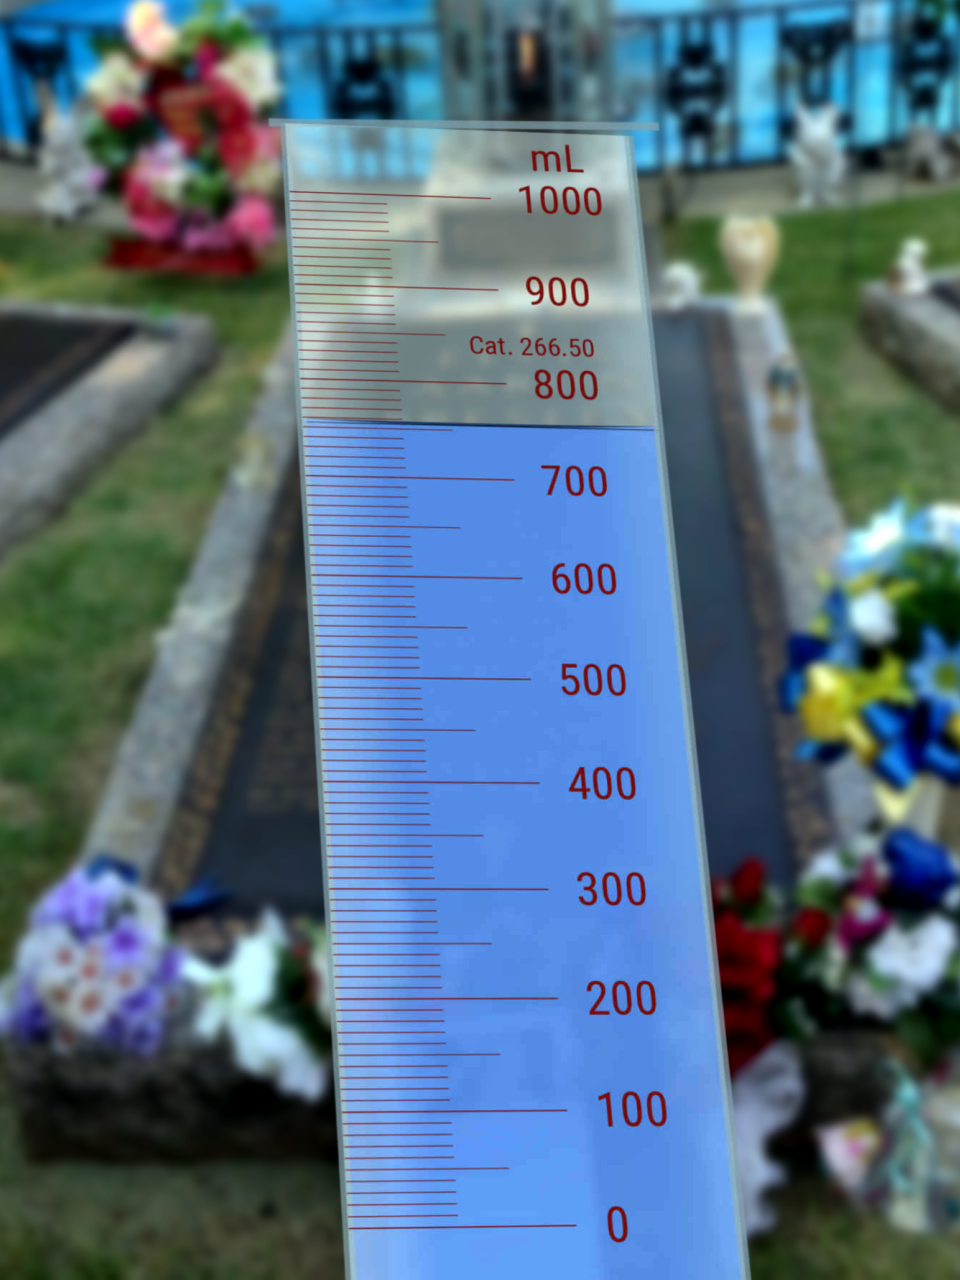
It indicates 755 mL
